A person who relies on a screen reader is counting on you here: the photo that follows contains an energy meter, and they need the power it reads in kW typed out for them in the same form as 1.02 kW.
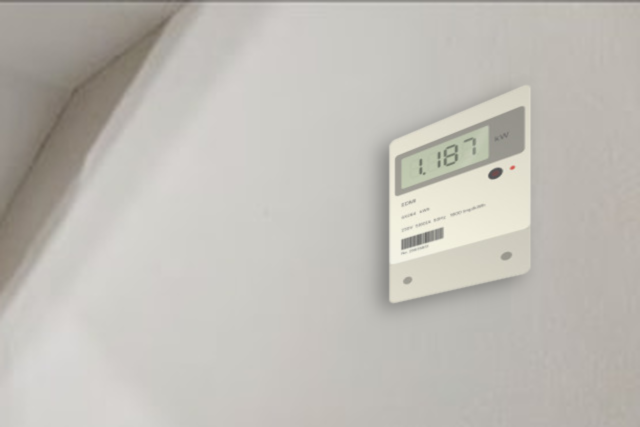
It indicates 1.187 kW
